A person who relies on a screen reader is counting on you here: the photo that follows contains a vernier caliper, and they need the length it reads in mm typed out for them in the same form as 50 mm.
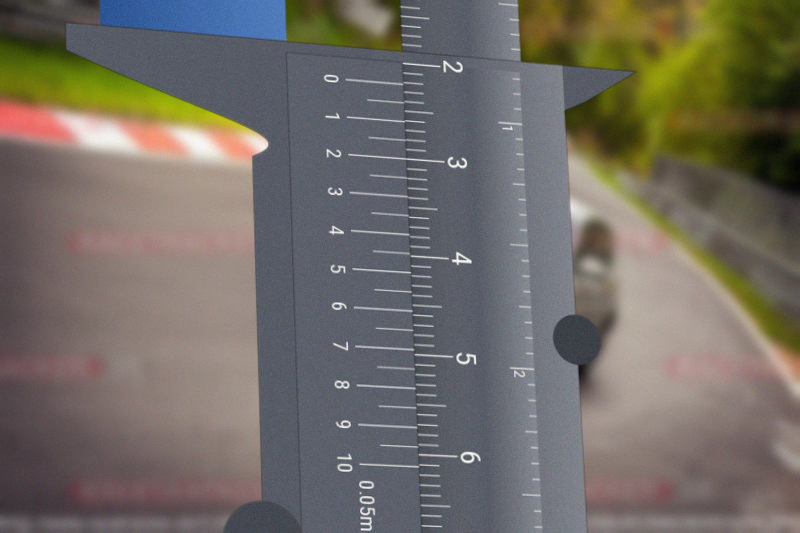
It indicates 22.2 mm
